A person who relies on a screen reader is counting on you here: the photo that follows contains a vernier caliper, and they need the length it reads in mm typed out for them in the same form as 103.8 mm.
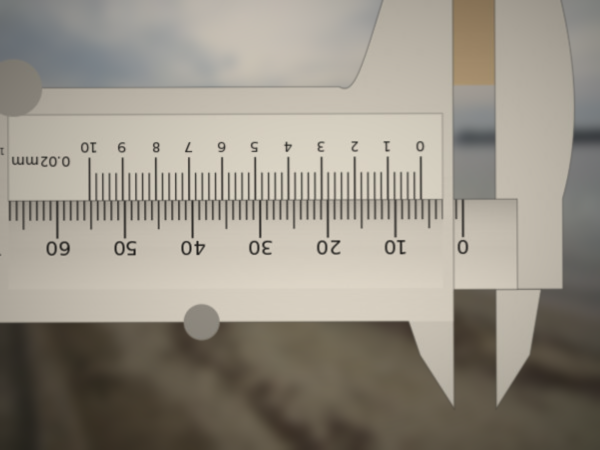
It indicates 6.2 mm
